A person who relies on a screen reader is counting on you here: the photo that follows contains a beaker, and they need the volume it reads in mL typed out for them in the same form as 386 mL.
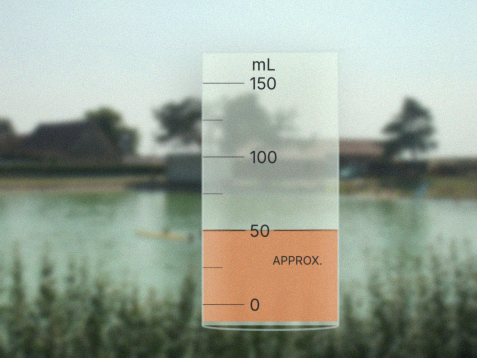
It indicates 50 mL
